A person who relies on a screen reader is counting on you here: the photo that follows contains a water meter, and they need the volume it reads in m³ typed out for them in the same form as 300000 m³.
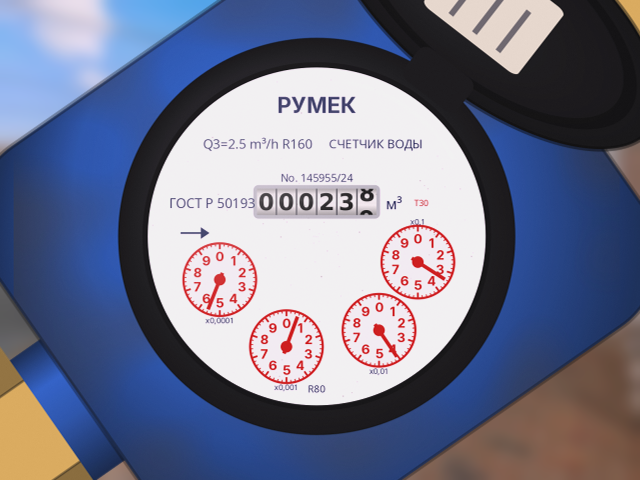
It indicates 238.3405 m³
